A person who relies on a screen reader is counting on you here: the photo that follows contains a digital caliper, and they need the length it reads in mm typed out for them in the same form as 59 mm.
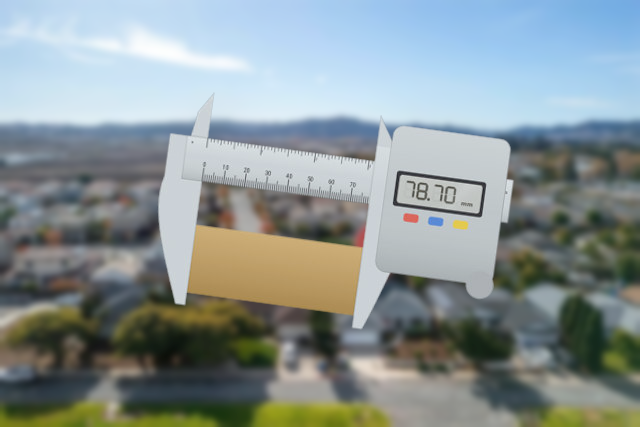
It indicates 78.70 mm
